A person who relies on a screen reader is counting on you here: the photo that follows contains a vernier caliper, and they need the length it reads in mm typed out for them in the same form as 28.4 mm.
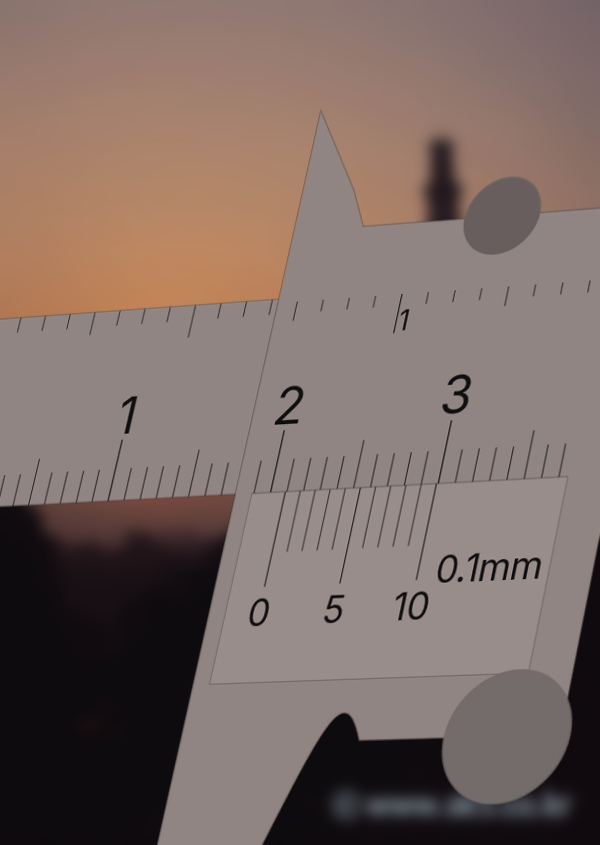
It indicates 20.9 mm
